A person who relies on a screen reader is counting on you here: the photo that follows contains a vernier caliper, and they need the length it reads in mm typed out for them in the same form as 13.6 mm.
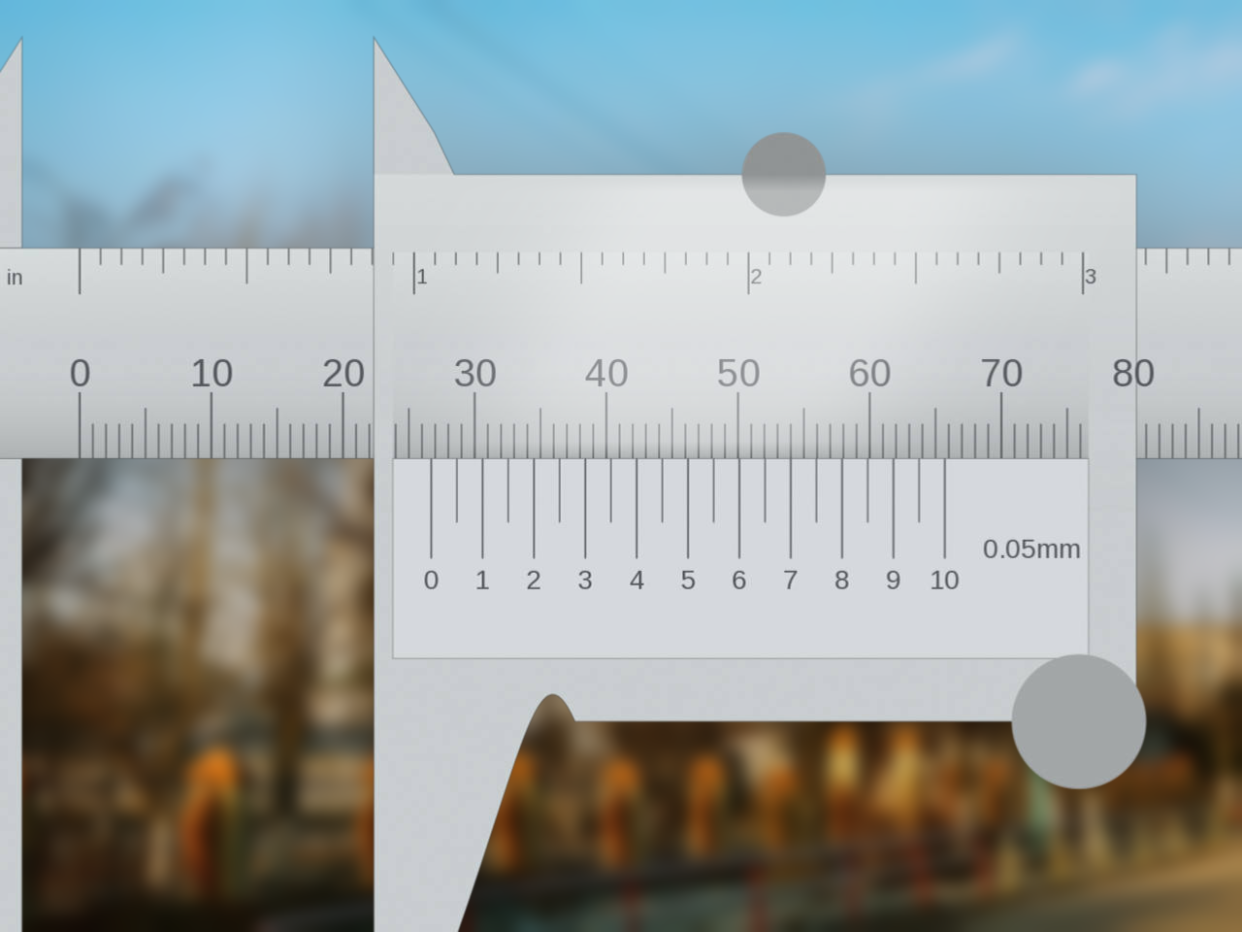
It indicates 26.7 mm
